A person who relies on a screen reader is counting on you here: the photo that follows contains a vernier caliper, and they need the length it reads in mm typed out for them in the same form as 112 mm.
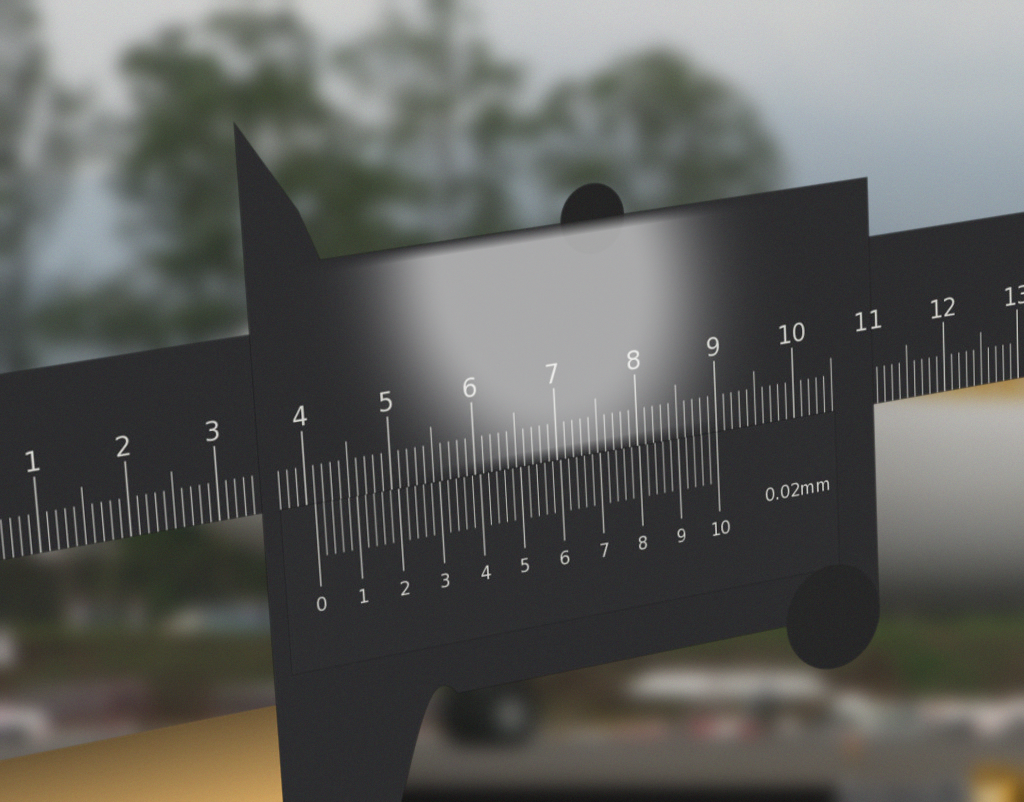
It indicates 41.0 mm
